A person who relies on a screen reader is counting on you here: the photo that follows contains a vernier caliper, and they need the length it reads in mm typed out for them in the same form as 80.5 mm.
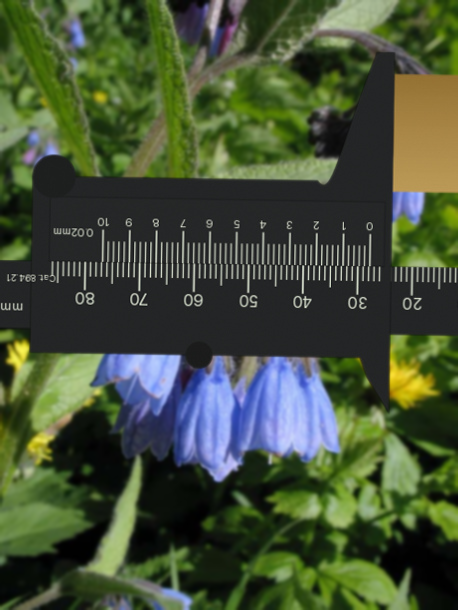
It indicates 27.8 mm
